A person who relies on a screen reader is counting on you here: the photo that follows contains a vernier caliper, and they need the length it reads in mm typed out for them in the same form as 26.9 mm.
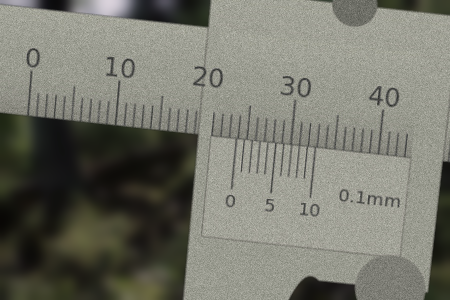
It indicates 23.8 mm
